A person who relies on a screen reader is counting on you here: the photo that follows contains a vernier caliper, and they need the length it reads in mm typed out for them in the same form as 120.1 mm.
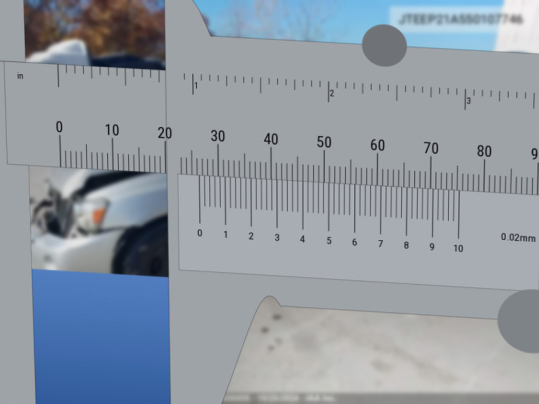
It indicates 26.4 mm
